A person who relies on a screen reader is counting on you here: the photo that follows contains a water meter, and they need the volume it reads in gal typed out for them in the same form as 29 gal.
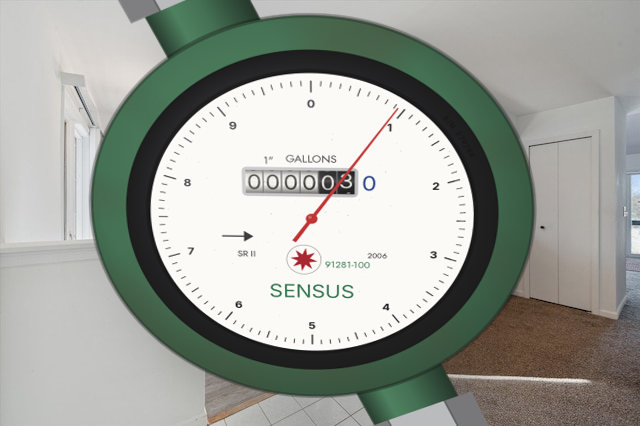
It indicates 30.9 gal
